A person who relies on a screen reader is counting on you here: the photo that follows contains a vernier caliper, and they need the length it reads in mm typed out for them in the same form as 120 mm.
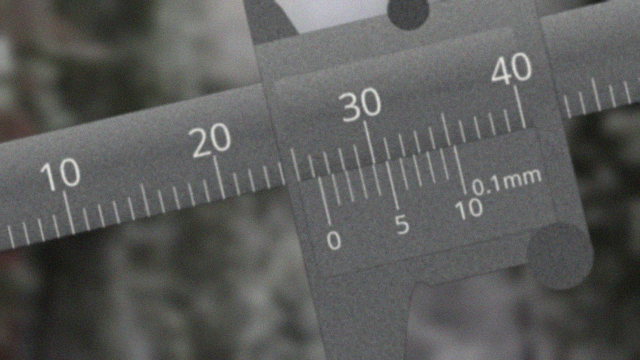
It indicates 26.3 mm
